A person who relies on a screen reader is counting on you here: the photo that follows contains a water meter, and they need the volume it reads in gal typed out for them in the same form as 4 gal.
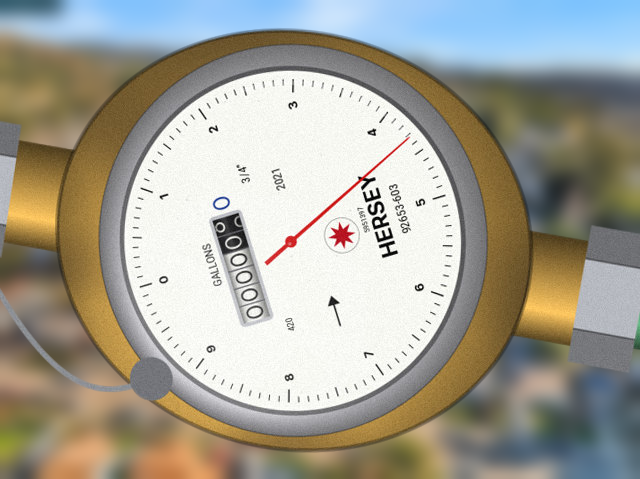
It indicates 84.3 gal
